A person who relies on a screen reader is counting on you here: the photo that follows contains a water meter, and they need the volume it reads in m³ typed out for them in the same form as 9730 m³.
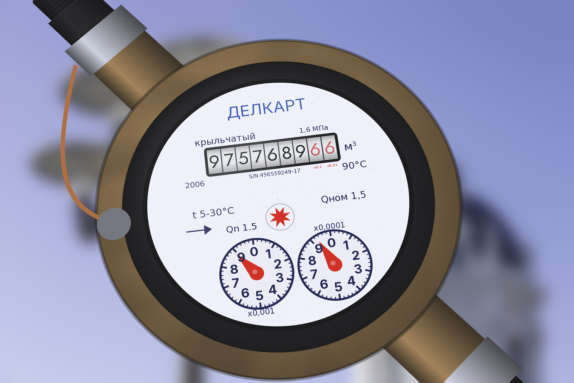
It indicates 9757689.6689 m³
